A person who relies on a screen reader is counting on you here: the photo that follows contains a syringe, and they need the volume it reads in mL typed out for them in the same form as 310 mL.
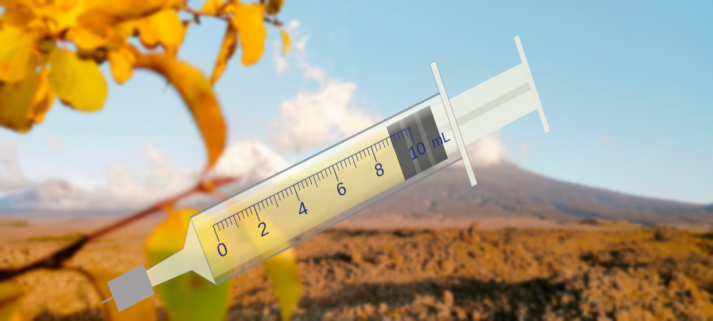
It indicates 9 mL
